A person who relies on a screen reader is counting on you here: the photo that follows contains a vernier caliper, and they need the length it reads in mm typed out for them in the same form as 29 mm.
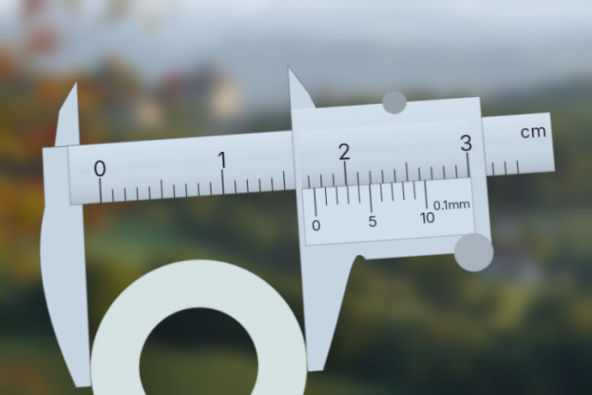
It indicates 17.4 mm
